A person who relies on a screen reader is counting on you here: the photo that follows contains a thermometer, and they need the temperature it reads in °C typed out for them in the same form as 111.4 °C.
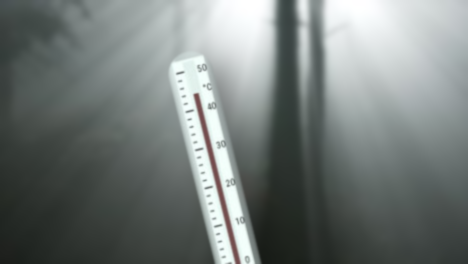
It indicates 44 °C
